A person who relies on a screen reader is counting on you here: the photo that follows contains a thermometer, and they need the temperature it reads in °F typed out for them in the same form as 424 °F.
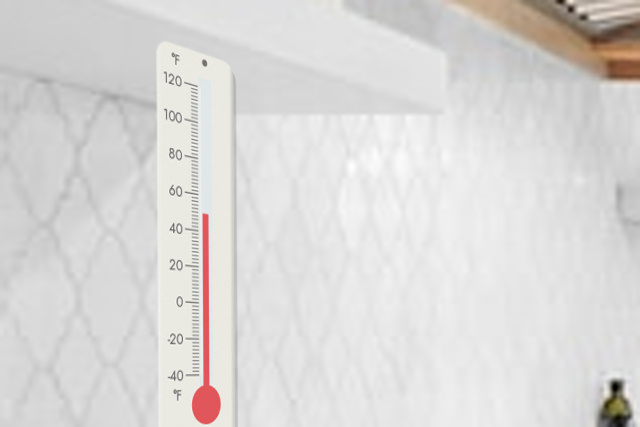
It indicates 50 °F
